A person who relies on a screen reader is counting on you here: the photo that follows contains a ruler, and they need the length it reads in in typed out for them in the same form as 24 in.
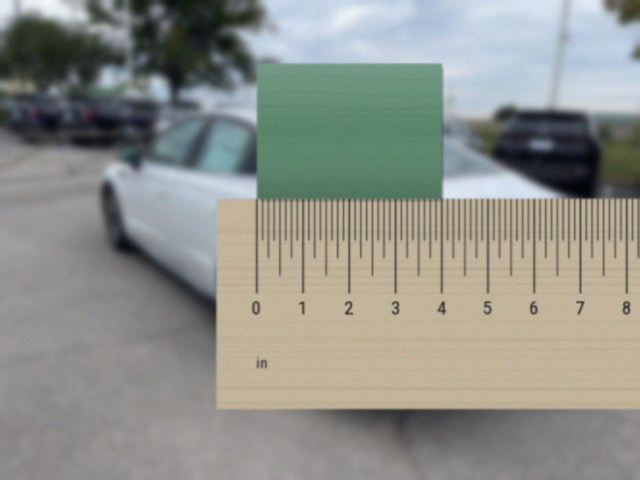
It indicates 4 in
